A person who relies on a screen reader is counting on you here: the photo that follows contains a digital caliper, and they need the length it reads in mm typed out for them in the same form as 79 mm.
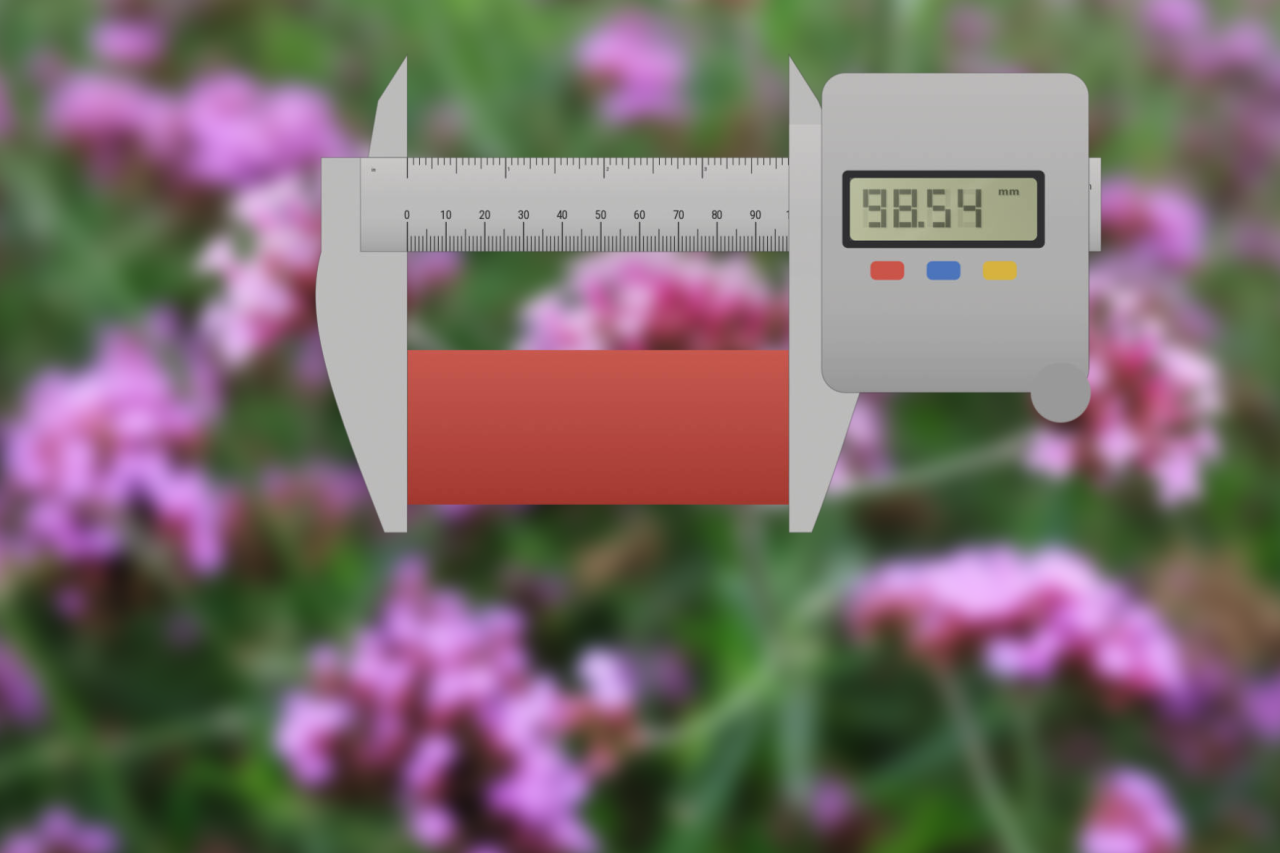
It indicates 98.54 mm
